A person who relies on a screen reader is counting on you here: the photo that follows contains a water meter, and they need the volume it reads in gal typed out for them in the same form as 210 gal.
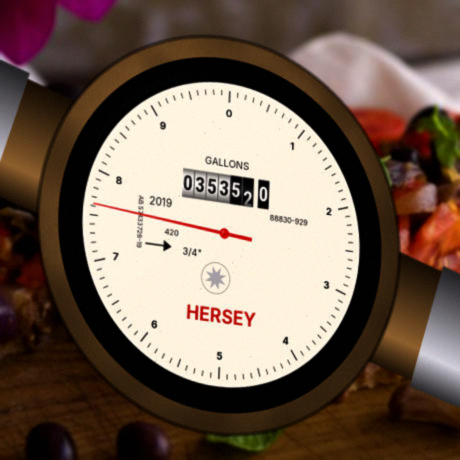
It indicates 353517.6 gal
